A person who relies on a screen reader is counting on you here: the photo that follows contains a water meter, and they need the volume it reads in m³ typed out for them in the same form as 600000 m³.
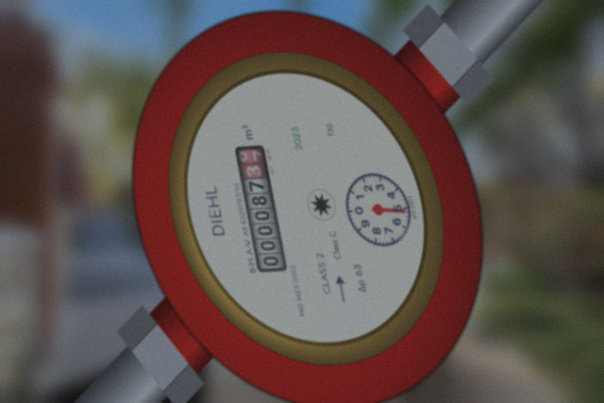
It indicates 87.365 m³
